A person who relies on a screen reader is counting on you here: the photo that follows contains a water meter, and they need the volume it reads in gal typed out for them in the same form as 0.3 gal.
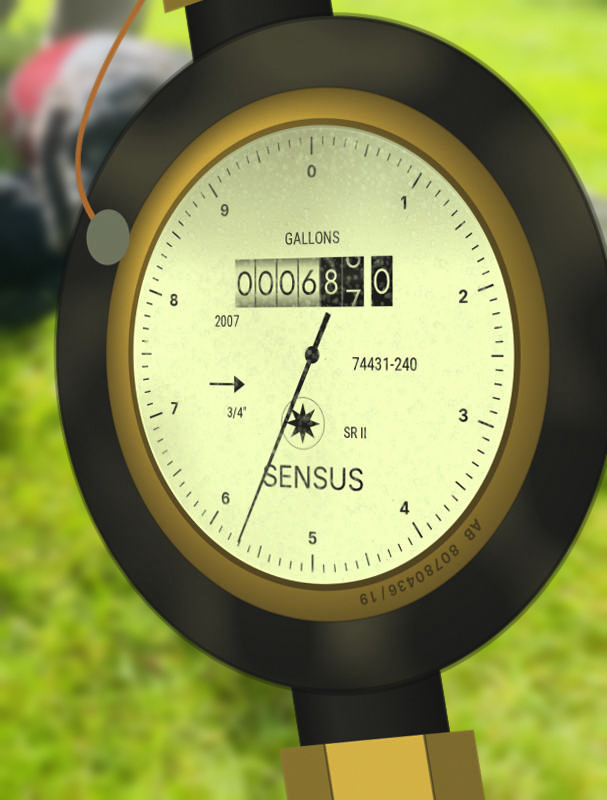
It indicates 6865.7 gal
